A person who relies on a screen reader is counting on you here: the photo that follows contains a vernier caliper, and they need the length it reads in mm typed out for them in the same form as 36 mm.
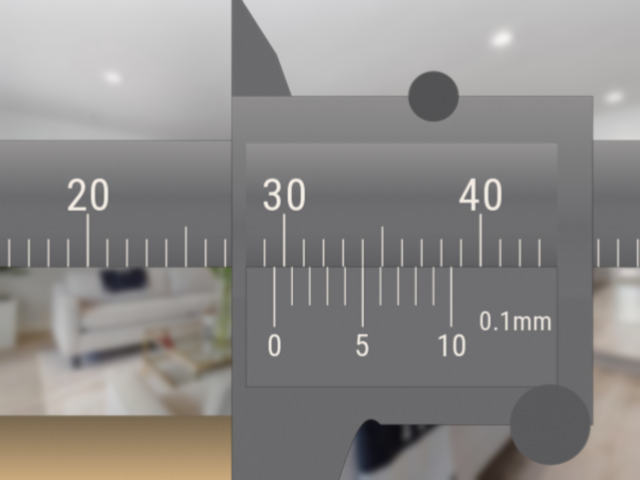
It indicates 29.5 mm
